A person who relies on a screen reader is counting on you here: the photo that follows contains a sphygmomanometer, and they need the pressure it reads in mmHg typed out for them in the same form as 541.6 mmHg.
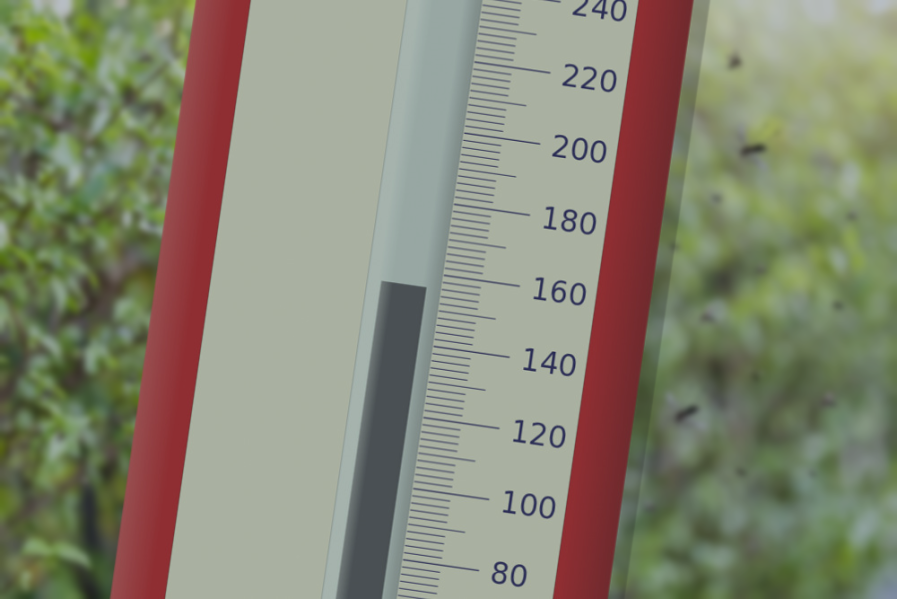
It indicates 156 mmHg
